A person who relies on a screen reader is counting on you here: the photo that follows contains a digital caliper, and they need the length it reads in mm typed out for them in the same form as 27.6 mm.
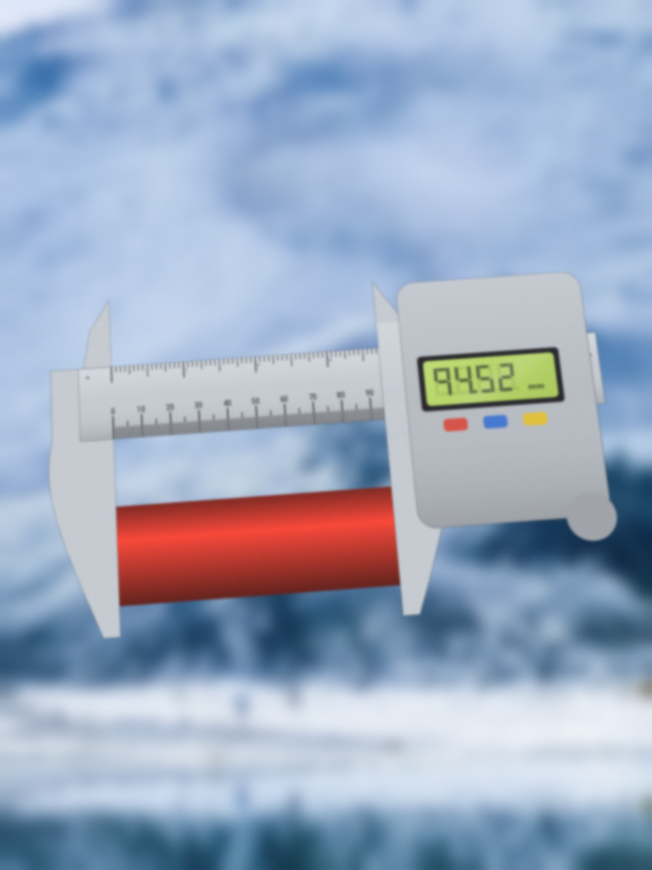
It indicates 94.52 mm
